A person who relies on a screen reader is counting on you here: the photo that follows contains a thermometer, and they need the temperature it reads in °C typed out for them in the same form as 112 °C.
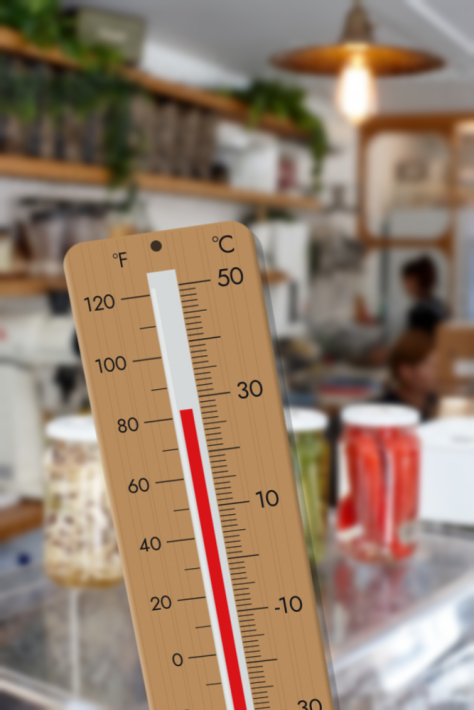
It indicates 28 °C
